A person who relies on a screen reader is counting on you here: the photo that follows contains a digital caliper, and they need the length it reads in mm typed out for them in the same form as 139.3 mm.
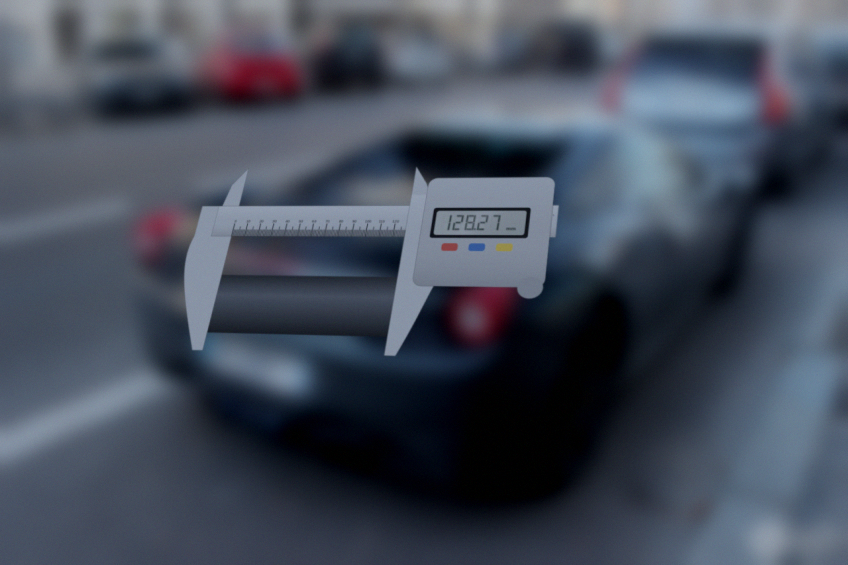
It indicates 128.27 mm
